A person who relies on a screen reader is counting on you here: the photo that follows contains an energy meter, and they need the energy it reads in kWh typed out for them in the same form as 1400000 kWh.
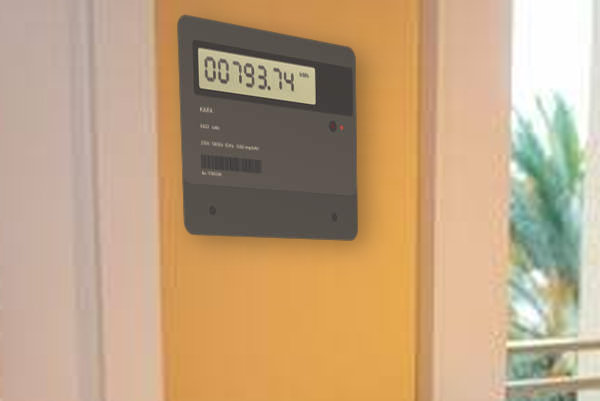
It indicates 793.74 kWh
